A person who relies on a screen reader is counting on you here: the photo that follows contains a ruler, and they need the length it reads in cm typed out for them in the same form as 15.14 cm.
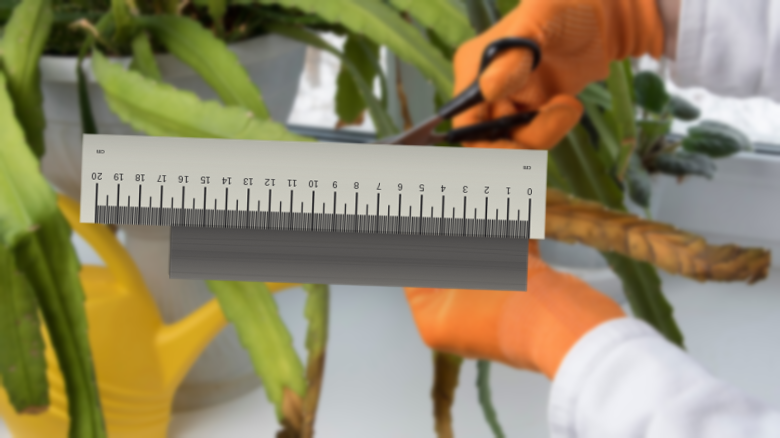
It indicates 16.5 cm
